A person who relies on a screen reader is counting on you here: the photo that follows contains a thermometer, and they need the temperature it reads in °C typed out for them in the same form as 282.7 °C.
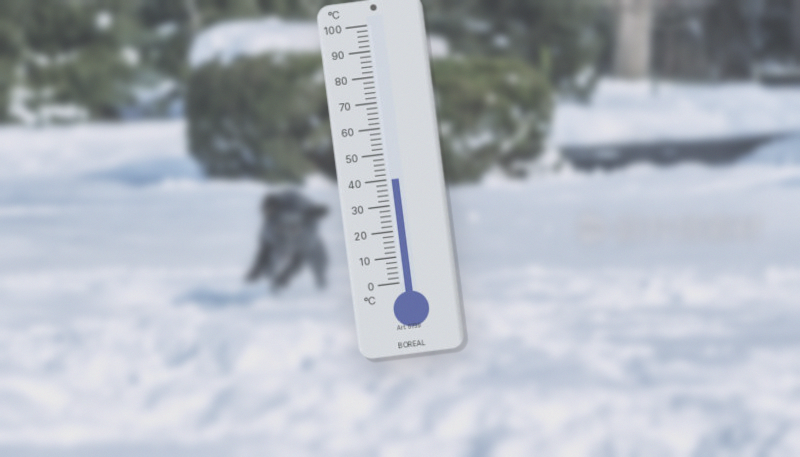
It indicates 40 °C
